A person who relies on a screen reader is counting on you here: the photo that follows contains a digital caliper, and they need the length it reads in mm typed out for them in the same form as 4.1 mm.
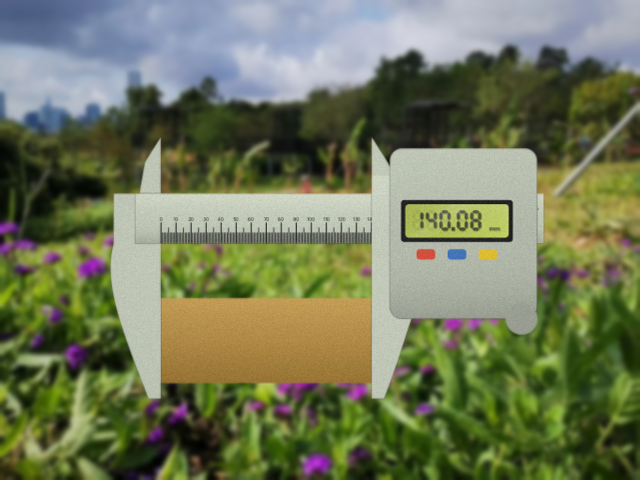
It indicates 140.08 mm
